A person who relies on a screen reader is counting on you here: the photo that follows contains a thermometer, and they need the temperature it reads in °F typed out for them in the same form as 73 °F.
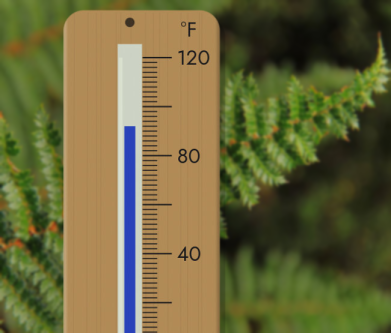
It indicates 92 °F
